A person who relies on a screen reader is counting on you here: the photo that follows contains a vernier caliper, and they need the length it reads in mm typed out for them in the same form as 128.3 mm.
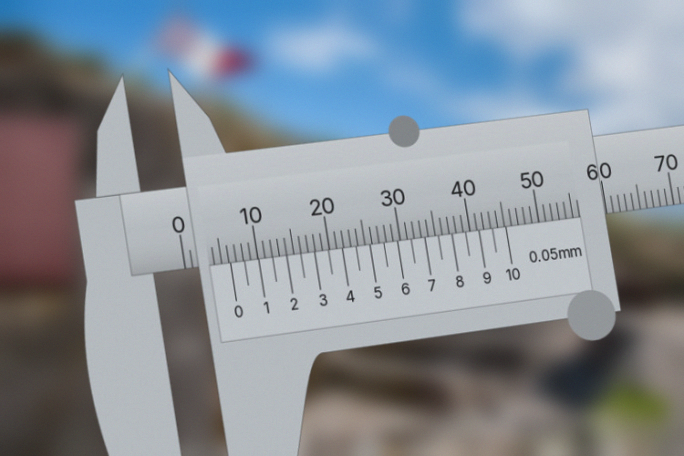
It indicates 6.2 mm
